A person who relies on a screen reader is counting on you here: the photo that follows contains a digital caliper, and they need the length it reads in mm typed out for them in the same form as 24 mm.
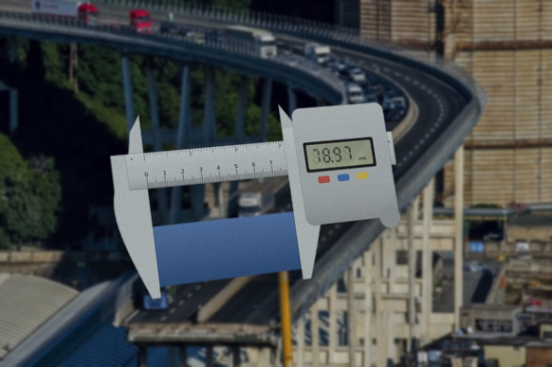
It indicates 78.97 mm
